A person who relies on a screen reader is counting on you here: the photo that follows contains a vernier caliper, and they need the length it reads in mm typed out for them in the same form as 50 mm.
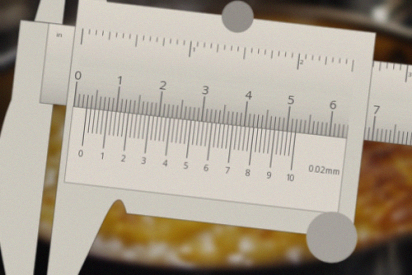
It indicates 3.0 mm
